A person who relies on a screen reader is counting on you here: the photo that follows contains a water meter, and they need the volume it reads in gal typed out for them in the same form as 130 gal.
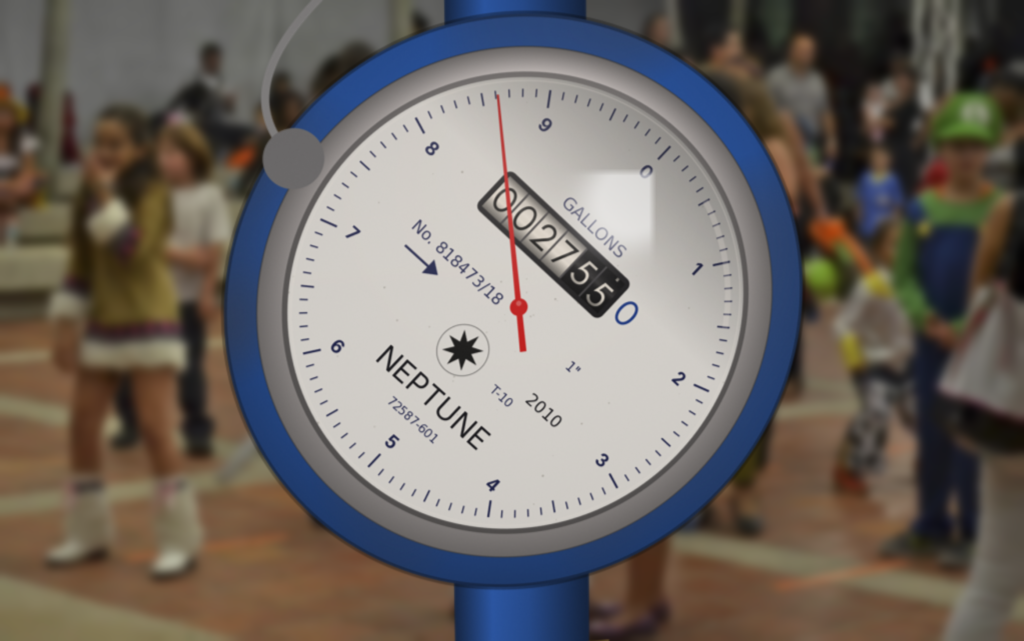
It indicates 27548.6 gal
